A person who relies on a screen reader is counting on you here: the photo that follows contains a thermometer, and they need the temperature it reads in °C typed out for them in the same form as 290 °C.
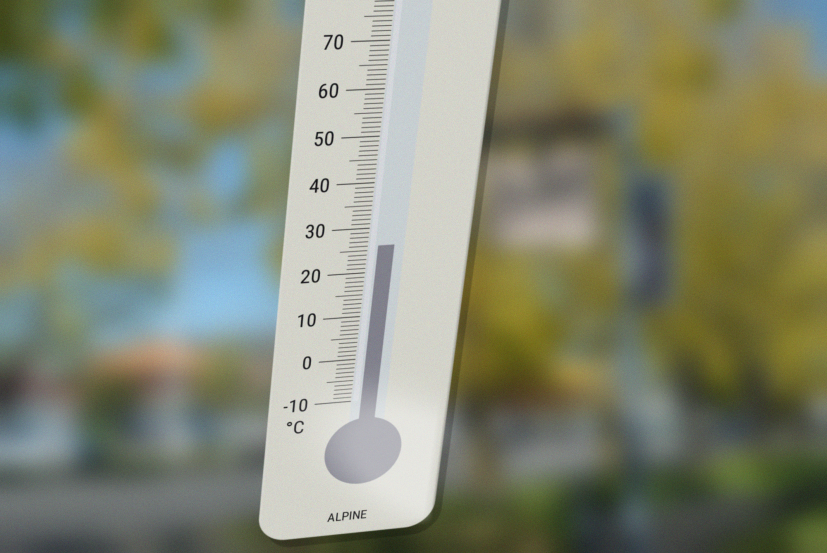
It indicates 26 °C
